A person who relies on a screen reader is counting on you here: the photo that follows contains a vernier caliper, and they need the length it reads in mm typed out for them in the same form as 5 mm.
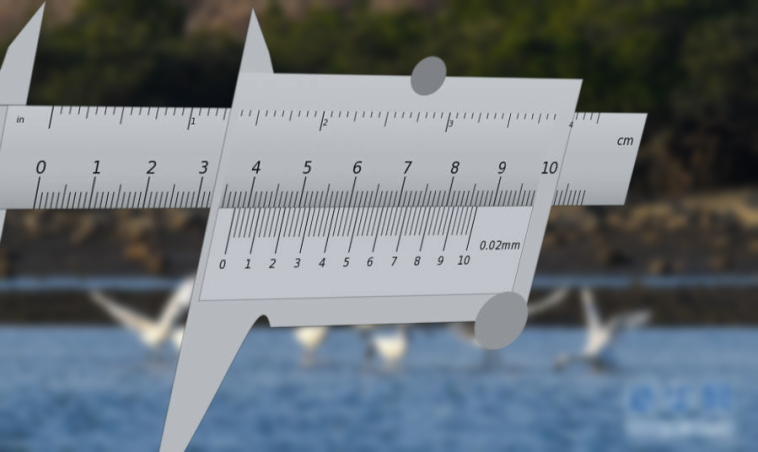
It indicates 37.5 mm
